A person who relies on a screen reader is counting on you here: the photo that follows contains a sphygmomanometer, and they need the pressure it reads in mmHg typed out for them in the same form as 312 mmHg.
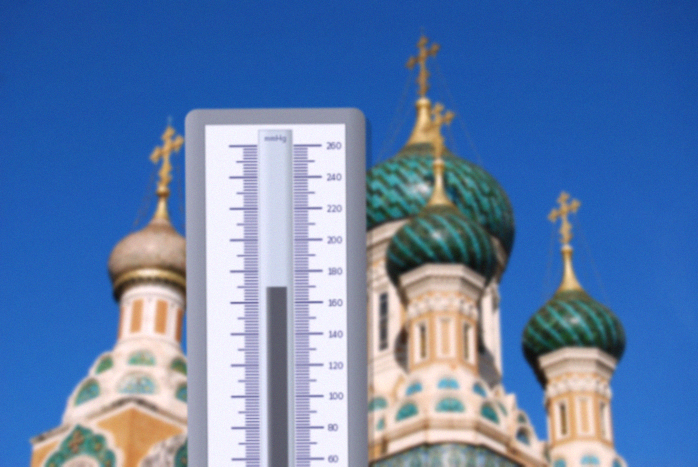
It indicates 170 mmHg
